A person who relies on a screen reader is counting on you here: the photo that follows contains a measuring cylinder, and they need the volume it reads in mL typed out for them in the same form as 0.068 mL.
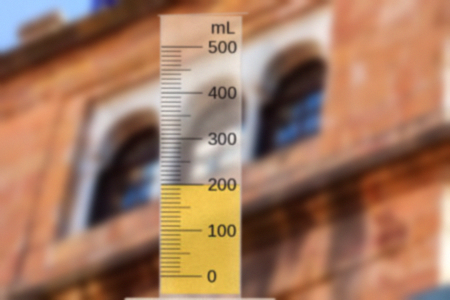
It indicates 200 mL
